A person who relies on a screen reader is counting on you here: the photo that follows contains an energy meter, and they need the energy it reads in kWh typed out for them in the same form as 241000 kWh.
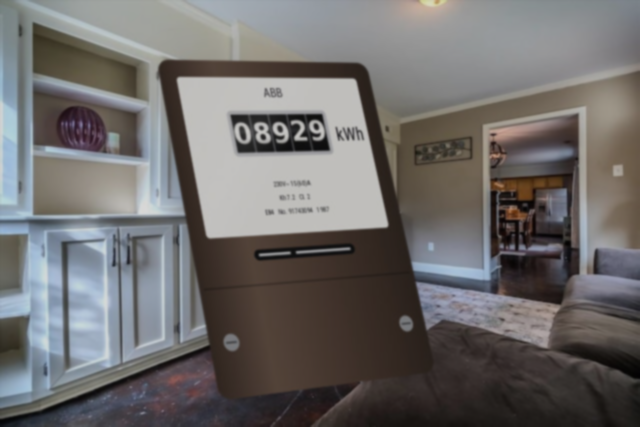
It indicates 8929 kWh
